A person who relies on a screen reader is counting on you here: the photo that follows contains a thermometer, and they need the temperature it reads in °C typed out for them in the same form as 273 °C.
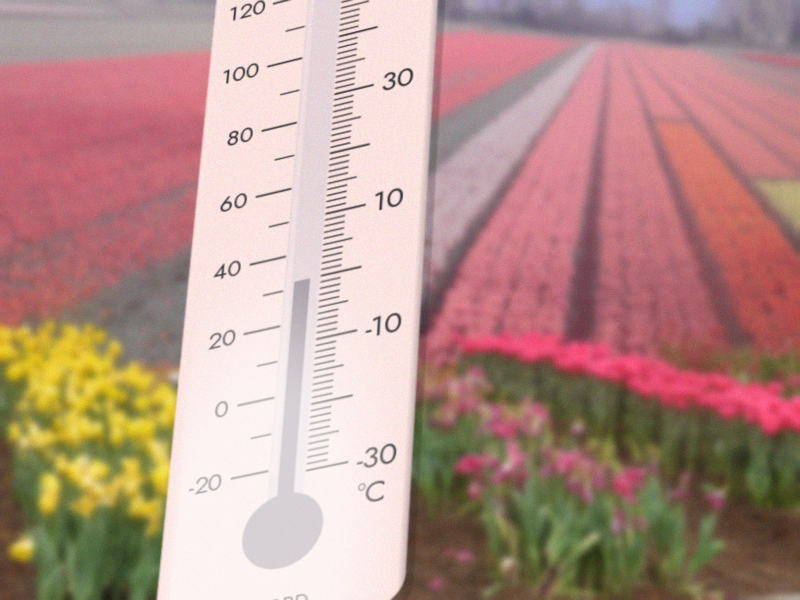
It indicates 0 °C
